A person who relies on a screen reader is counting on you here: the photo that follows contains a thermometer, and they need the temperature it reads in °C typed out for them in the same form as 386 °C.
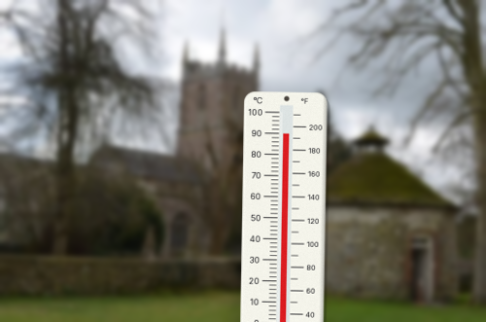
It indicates 90 °C
